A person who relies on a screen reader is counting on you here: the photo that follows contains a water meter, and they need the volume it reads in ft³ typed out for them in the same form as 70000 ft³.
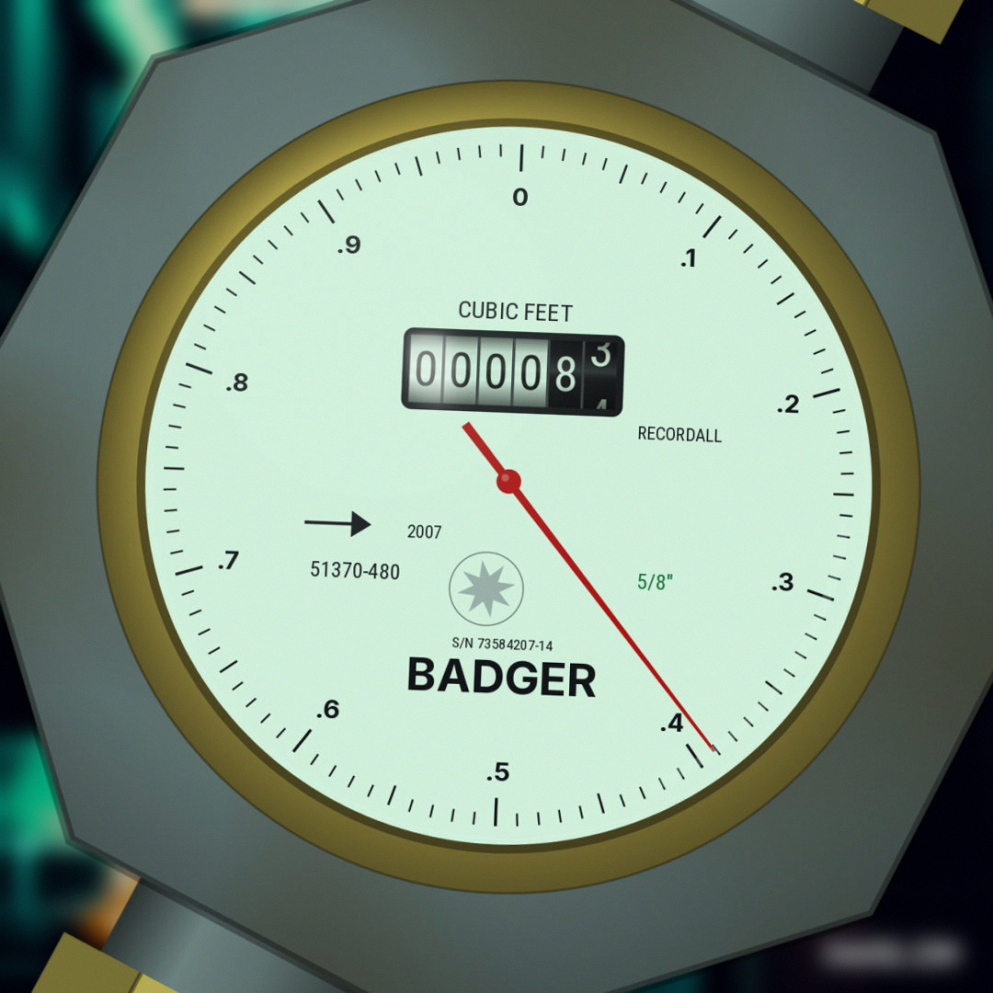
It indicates 83.39 ft³
